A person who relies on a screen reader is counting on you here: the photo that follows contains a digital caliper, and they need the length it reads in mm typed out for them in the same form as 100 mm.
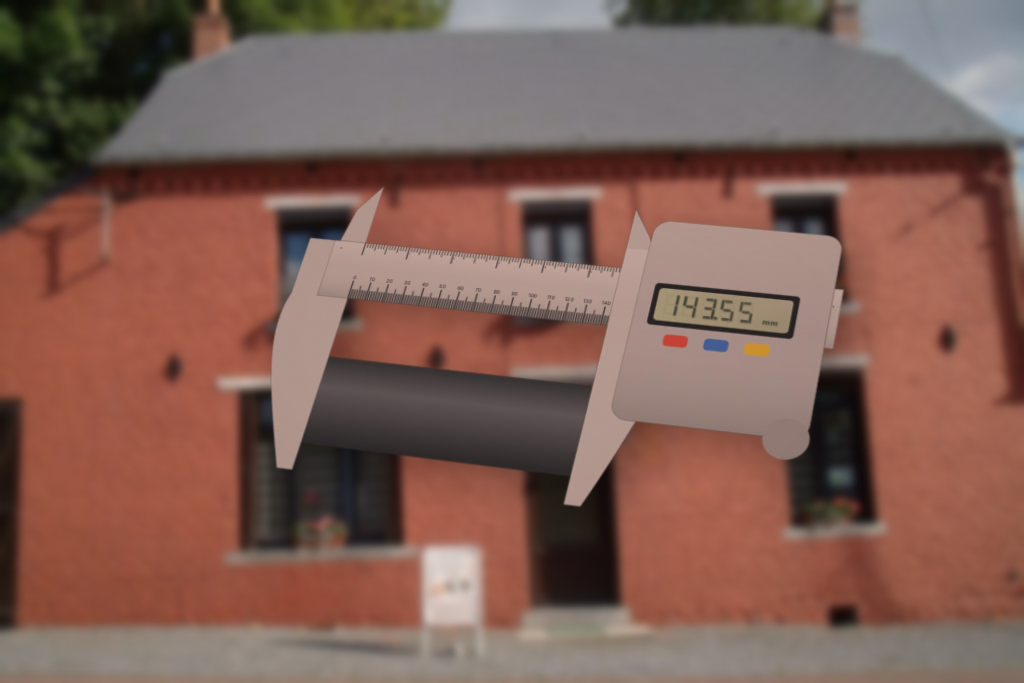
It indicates 143.55 mm
